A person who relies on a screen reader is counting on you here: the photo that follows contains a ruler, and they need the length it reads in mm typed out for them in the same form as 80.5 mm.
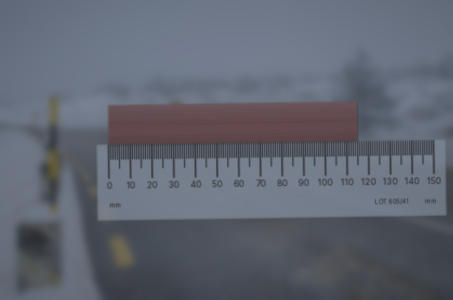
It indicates 115 mm
